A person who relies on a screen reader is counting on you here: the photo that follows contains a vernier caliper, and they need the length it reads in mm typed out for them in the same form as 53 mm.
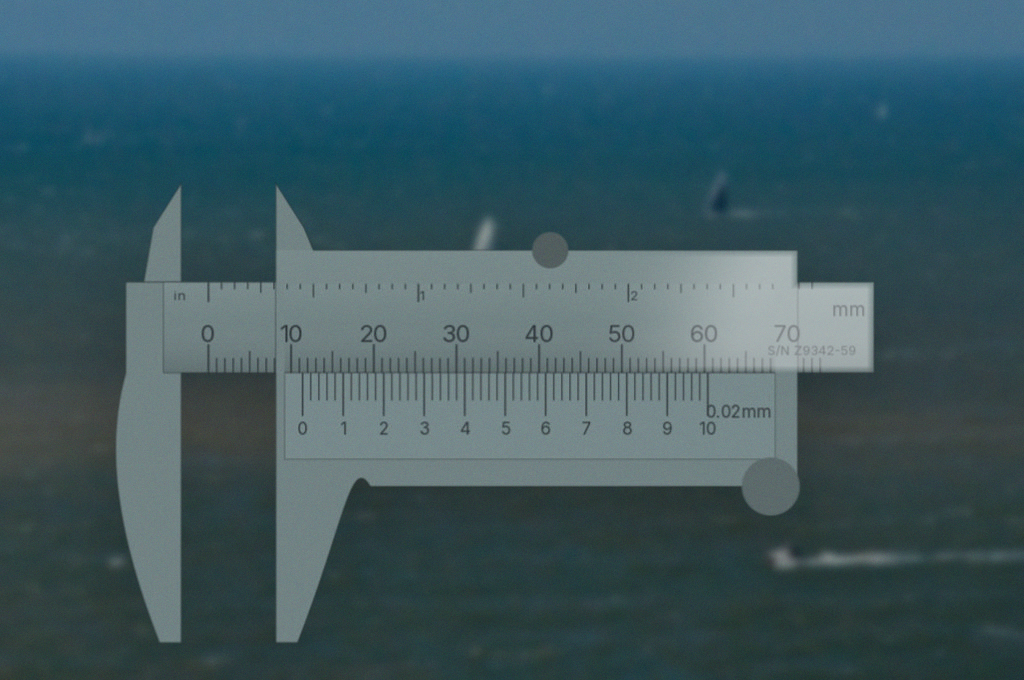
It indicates 11.4 mm
